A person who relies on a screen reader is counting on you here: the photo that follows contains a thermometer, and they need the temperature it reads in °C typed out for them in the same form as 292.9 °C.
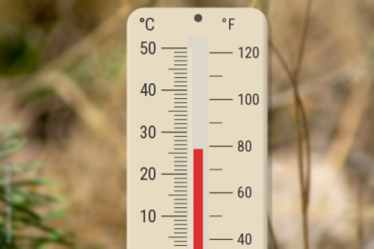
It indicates 26 °C
